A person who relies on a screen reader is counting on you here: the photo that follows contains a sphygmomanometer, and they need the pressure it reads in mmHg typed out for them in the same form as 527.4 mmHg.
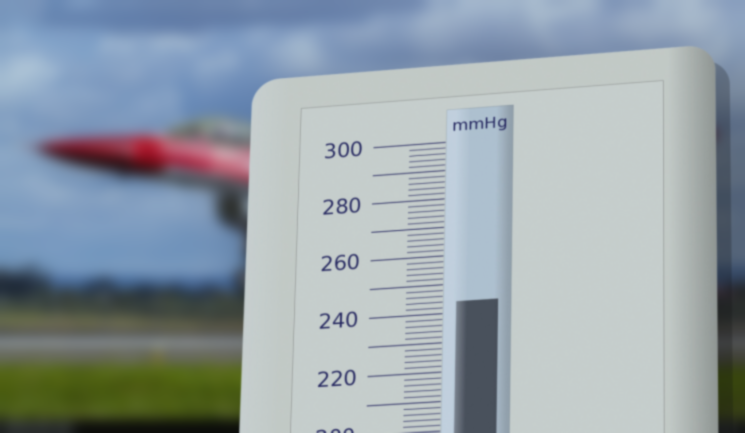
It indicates 244 mmHg
